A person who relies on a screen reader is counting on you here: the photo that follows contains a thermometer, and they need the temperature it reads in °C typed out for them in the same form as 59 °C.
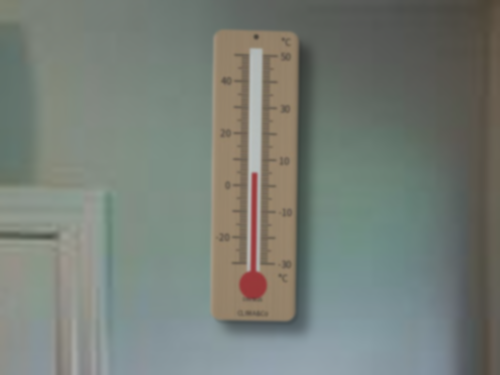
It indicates 5 °C
